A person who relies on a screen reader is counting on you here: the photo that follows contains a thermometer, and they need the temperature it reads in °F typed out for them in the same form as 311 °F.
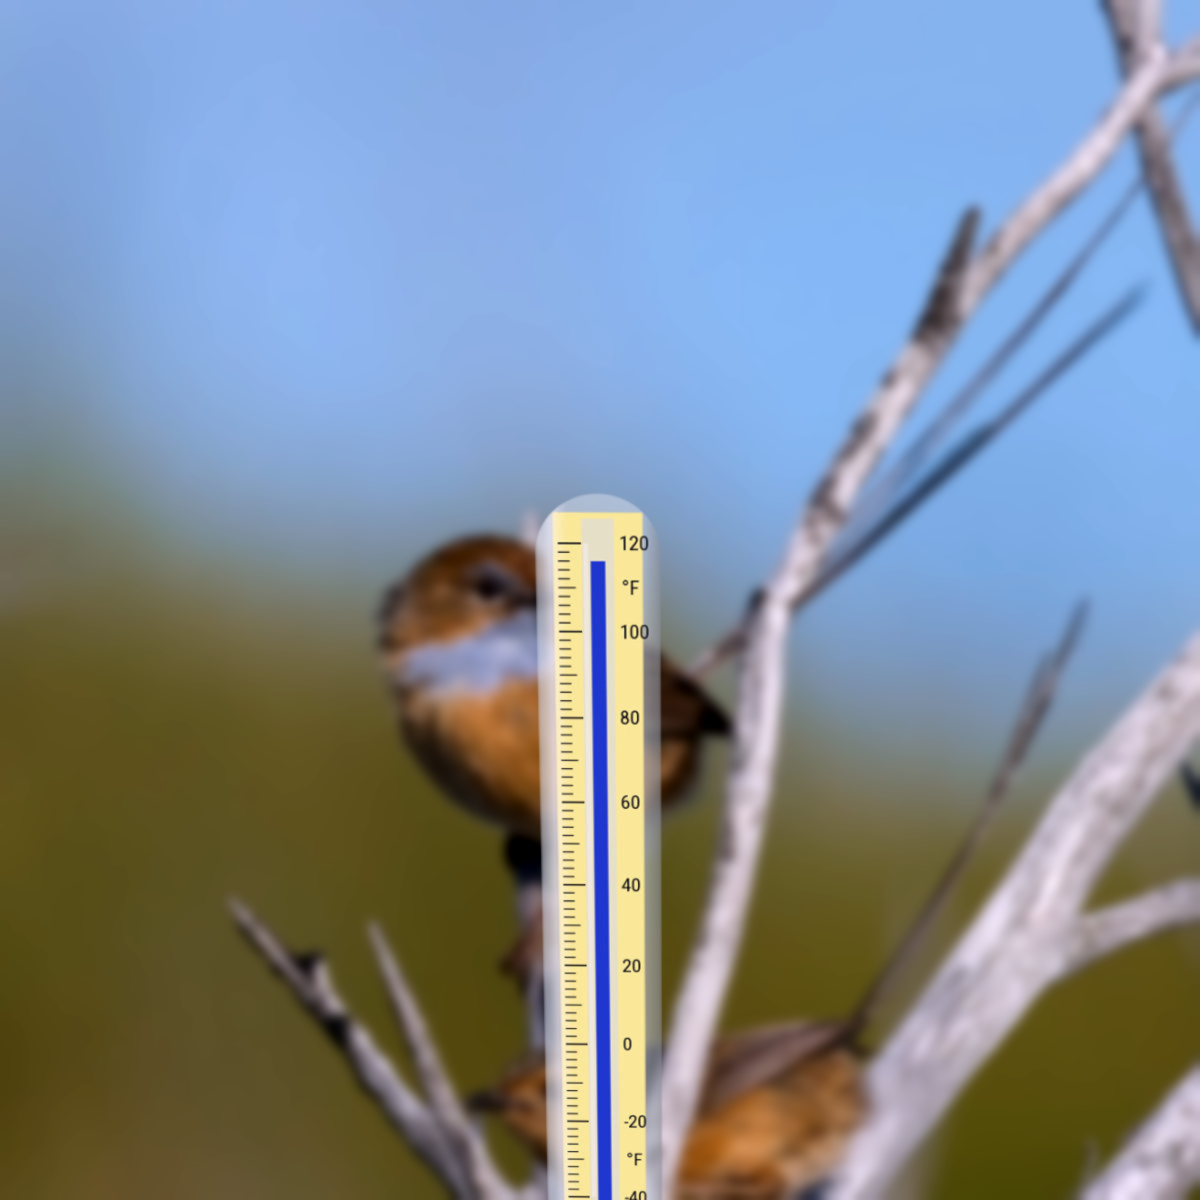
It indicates 116 °F
